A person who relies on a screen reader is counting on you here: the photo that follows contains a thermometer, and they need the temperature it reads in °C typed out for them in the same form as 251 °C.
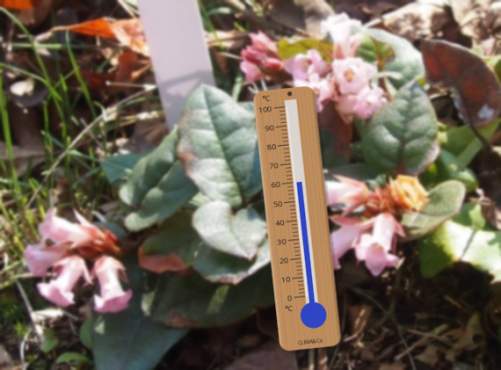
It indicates 60 °C
